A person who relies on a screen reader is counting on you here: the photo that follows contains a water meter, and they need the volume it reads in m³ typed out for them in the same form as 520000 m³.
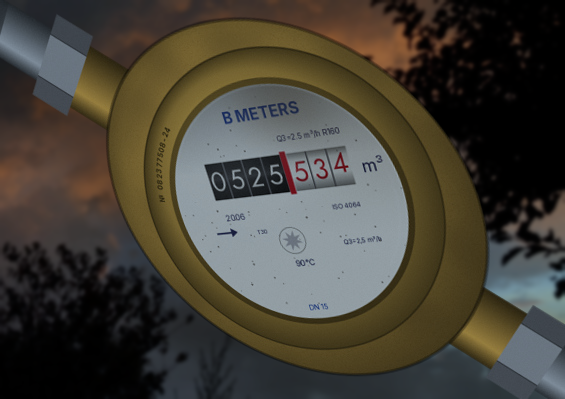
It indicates 525.534 m³
